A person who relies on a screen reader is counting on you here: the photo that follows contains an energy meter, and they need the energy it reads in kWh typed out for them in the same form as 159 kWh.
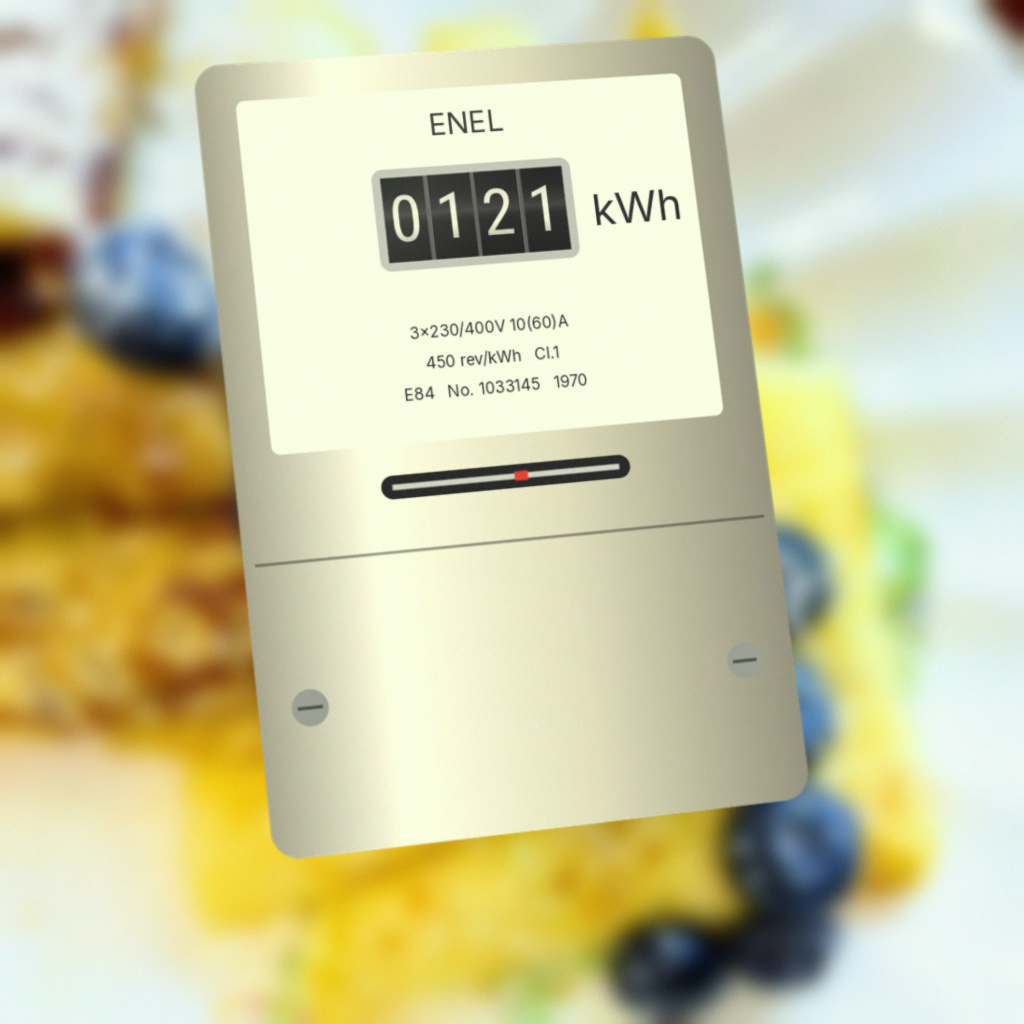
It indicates 121 kWh
